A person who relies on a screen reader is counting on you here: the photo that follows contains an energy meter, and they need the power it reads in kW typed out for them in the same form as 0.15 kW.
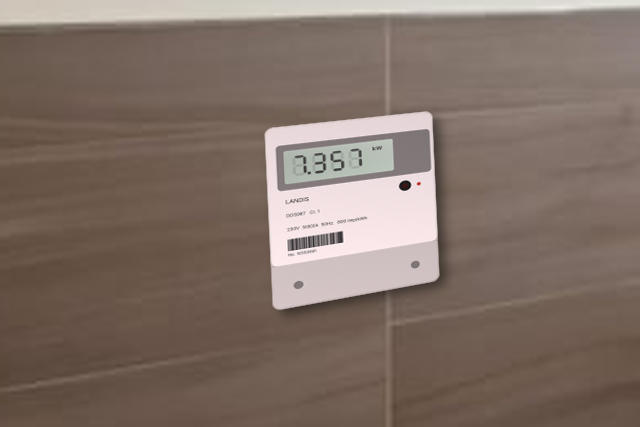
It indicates 7.357 kW
